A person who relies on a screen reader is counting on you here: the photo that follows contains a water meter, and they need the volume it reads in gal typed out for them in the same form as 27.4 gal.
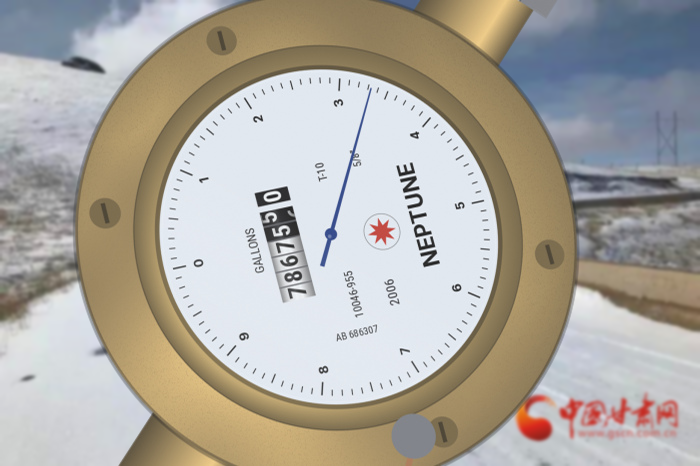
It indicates 7867553.3 gal
